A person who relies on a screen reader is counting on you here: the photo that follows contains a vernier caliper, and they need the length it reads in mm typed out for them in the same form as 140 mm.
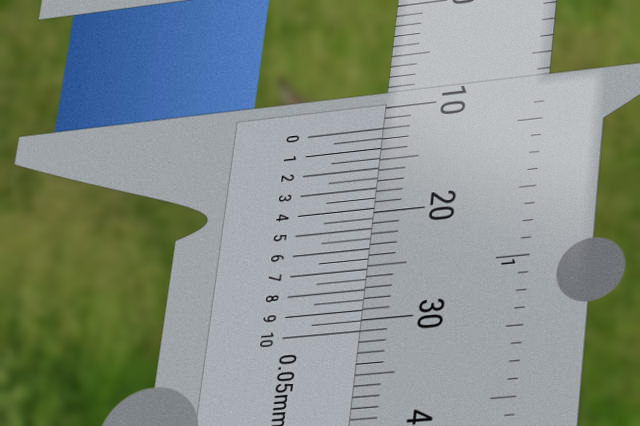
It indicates 12.0 mm
